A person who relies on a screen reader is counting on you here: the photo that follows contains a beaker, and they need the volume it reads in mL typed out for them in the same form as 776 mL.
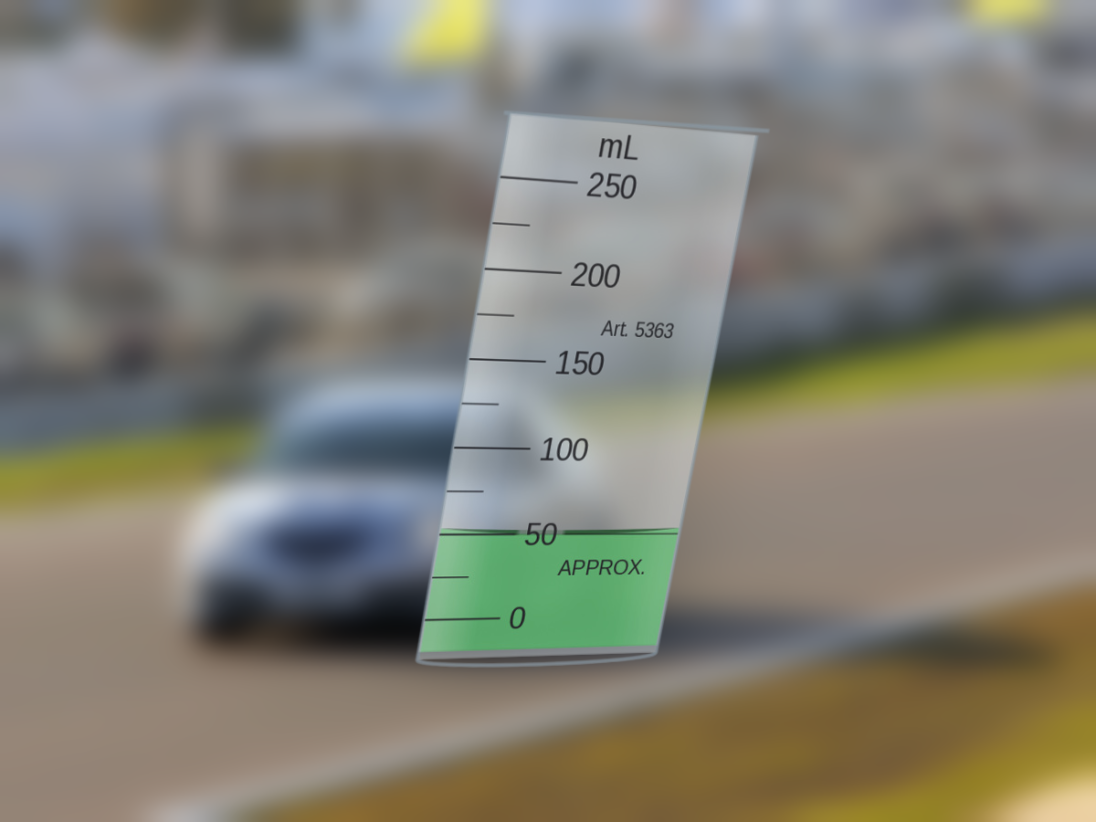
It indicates 50 mL
